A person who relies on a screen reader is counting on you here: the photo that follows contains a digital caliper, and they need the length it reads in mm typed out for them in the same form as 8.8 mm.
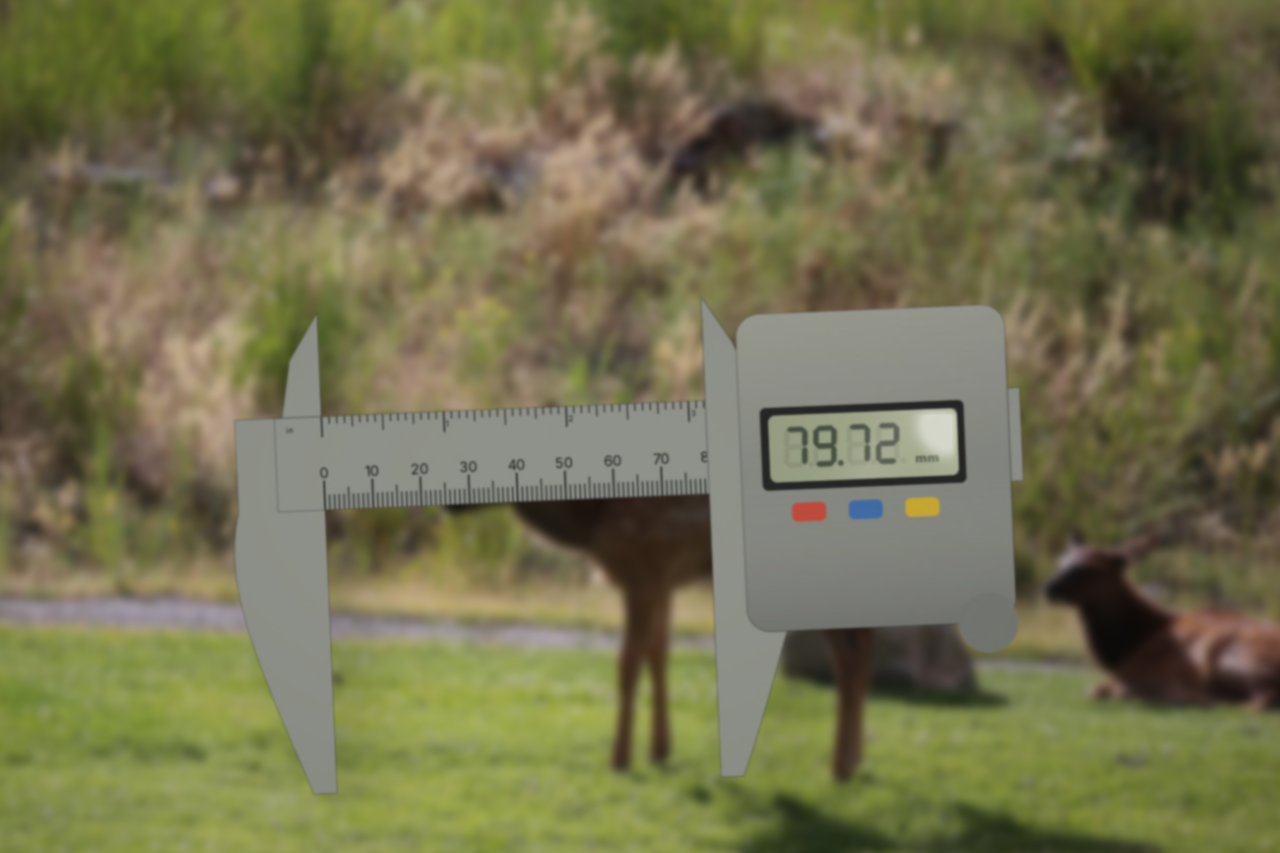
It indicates 79.72 mm
